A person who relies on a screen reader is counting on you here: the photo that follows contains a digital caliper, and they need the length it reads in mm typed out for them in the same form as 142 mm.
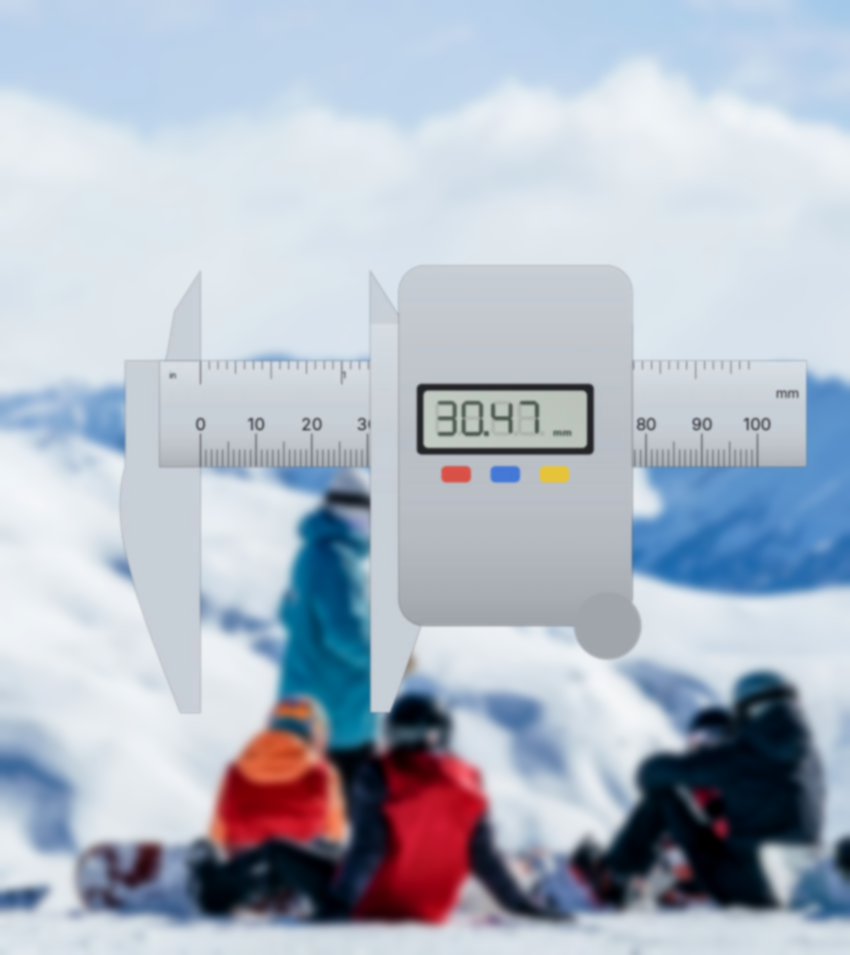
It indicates 30.47 mm
